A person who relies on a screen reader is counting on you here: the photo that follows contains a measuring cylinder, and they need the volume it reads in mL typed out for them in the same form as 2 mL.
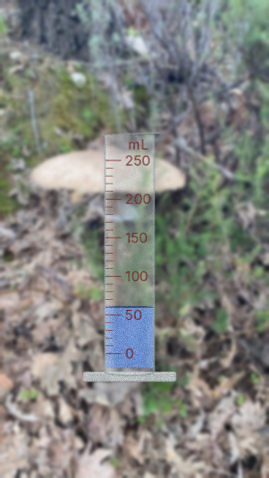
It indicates 60 mL
